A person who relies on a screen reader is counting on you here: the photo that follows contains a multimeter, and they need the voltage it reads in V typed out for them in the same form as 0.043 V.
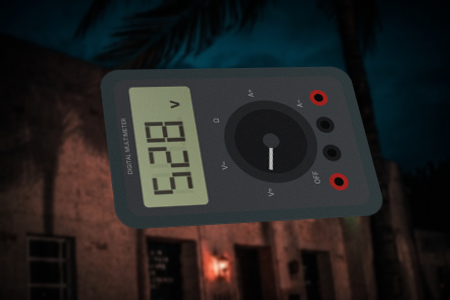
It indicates 528 V
